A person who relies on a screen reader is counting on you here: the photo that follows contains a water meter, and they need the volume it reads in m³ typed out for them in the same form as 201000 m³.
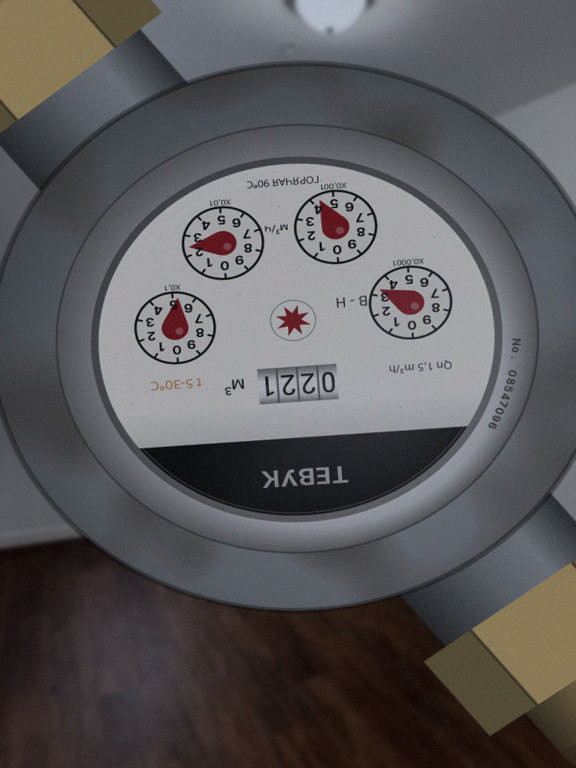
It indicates 221.5243 m³
